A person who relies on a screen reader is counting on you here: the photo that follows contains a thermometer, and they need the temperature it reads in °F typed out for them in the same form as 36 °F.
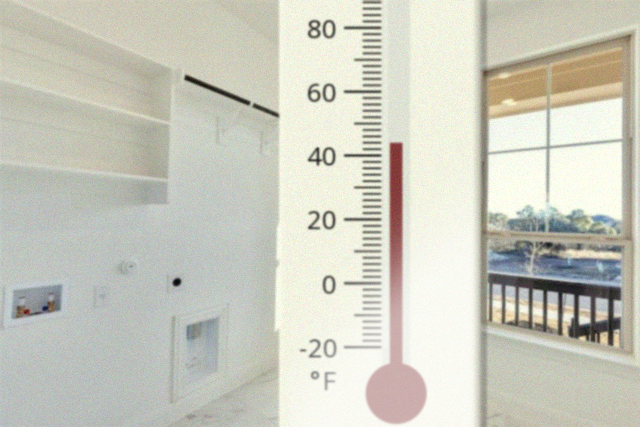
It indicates 44 °F
